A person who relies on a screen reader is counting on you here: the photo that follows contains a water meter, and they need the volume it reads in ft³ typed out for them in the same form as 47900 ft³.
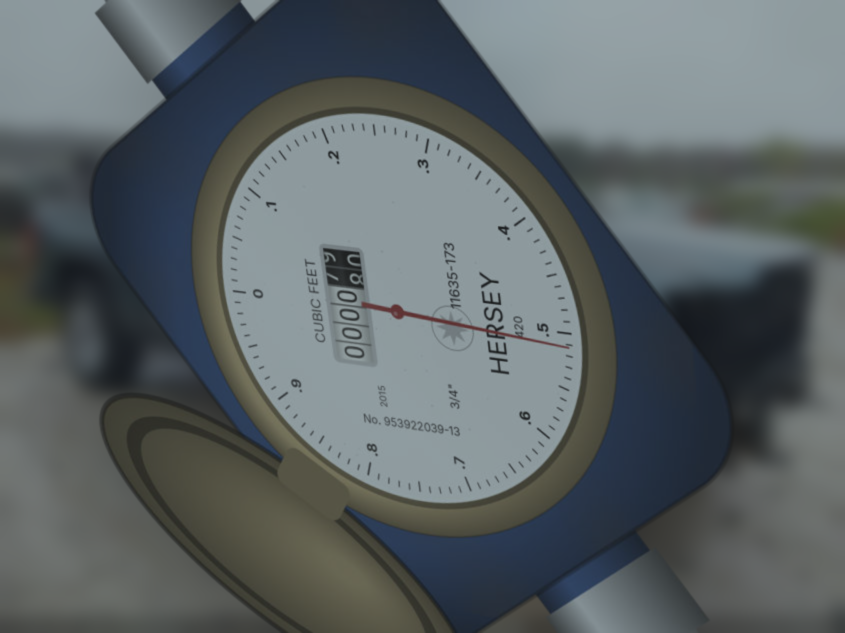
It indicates 79.51 ft³
